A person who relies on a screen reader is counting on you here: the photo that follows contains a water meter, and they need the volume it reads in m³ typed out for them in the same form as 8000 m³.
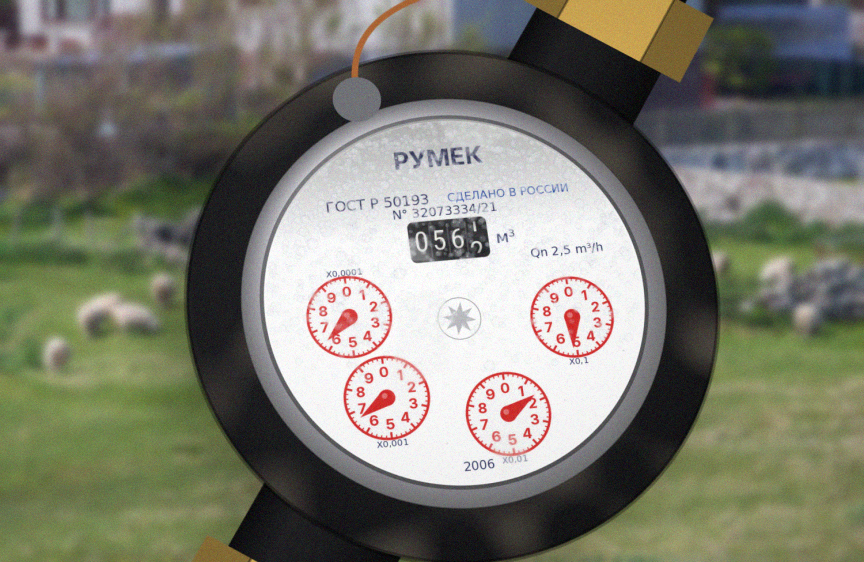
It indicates 561.5166 m³
